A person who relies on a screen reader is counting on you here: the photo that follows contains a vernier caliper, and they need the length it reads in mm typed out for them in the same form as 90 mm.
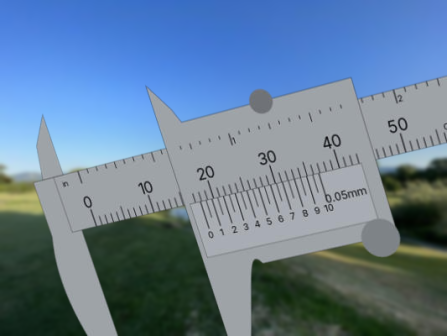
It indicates 17.8 mm
